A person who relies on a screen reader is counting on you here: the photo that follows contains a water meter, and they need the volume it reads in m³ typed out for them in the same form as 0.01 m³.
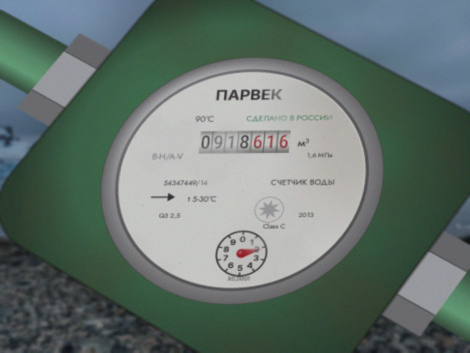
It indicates 918.6162 m³
